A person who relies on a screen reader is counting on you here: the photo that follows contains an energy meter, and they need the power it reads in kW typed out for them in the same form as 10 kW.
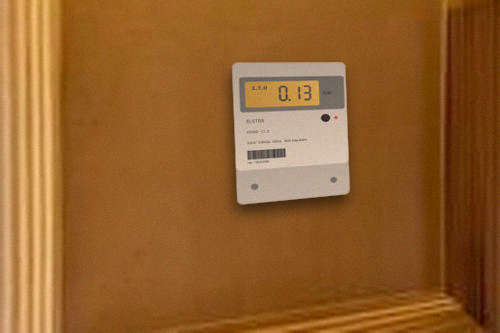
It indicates 0.13 kW
